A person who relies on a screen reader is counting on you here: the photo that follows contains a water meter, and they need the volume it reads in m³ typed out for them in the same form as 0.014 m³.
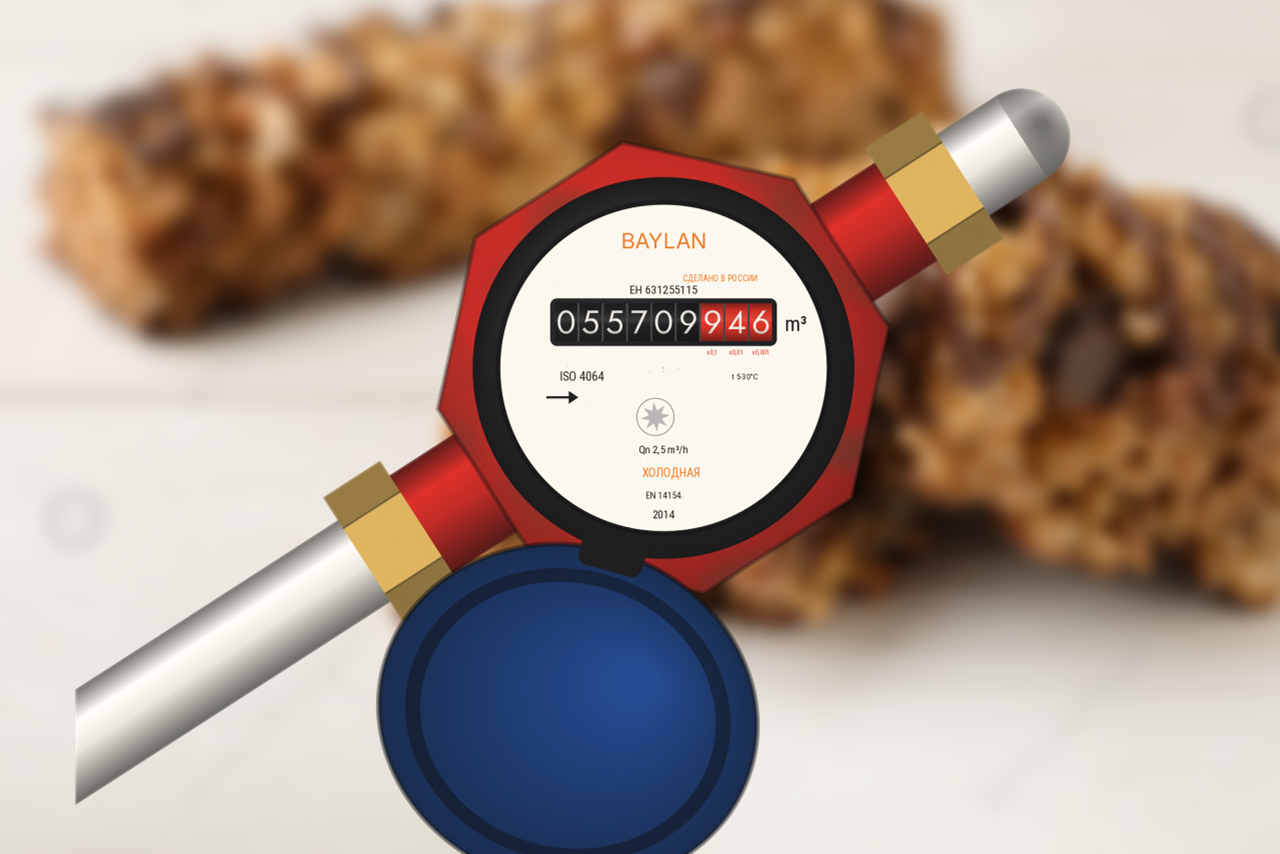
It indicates 55709.946 m³
